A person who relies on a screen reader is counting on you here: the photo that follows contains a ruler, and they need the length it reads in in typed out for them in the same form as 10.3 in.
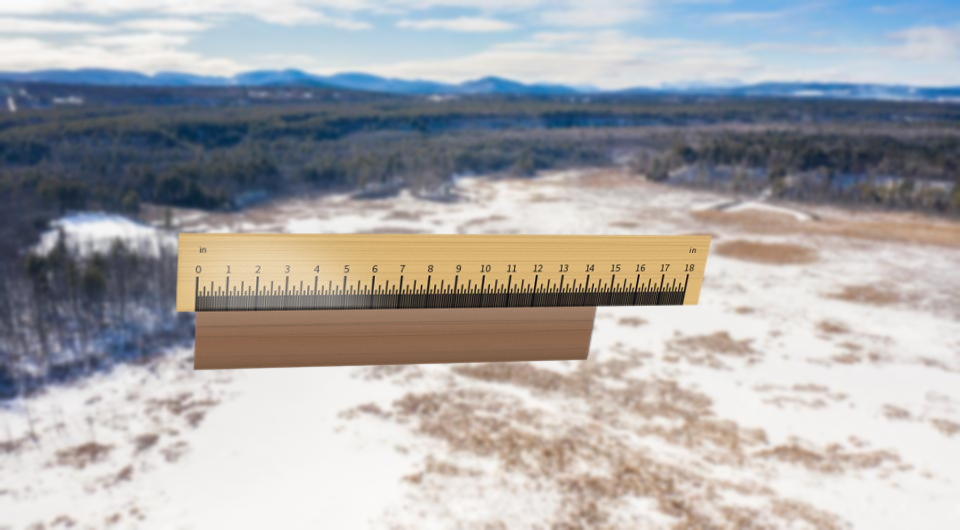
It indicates 14.5 in
